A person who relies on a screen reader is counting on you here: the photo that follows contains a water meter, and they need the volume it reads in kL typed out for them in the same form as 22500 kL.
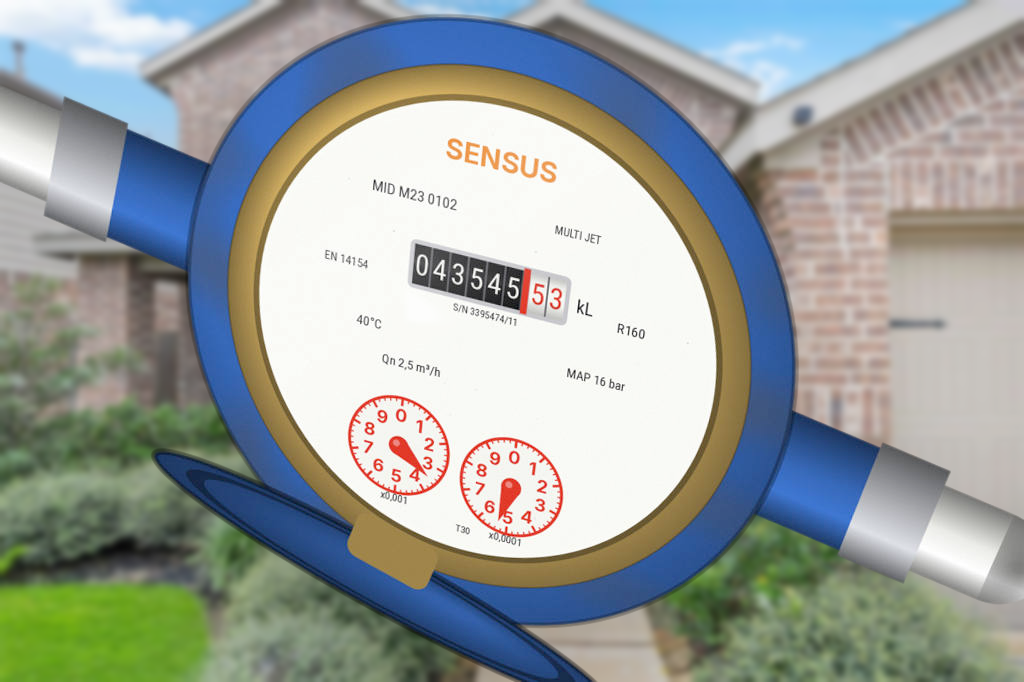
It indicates 43545.5335 kL
